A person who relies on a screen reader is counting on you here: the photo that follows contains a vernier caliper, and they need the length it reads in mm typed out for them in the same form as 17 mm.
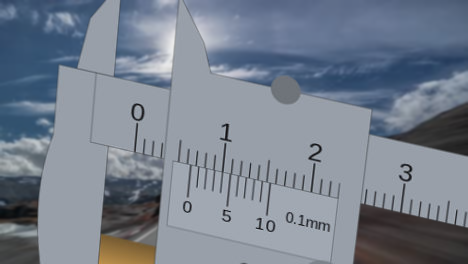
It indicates 6.4 mm
